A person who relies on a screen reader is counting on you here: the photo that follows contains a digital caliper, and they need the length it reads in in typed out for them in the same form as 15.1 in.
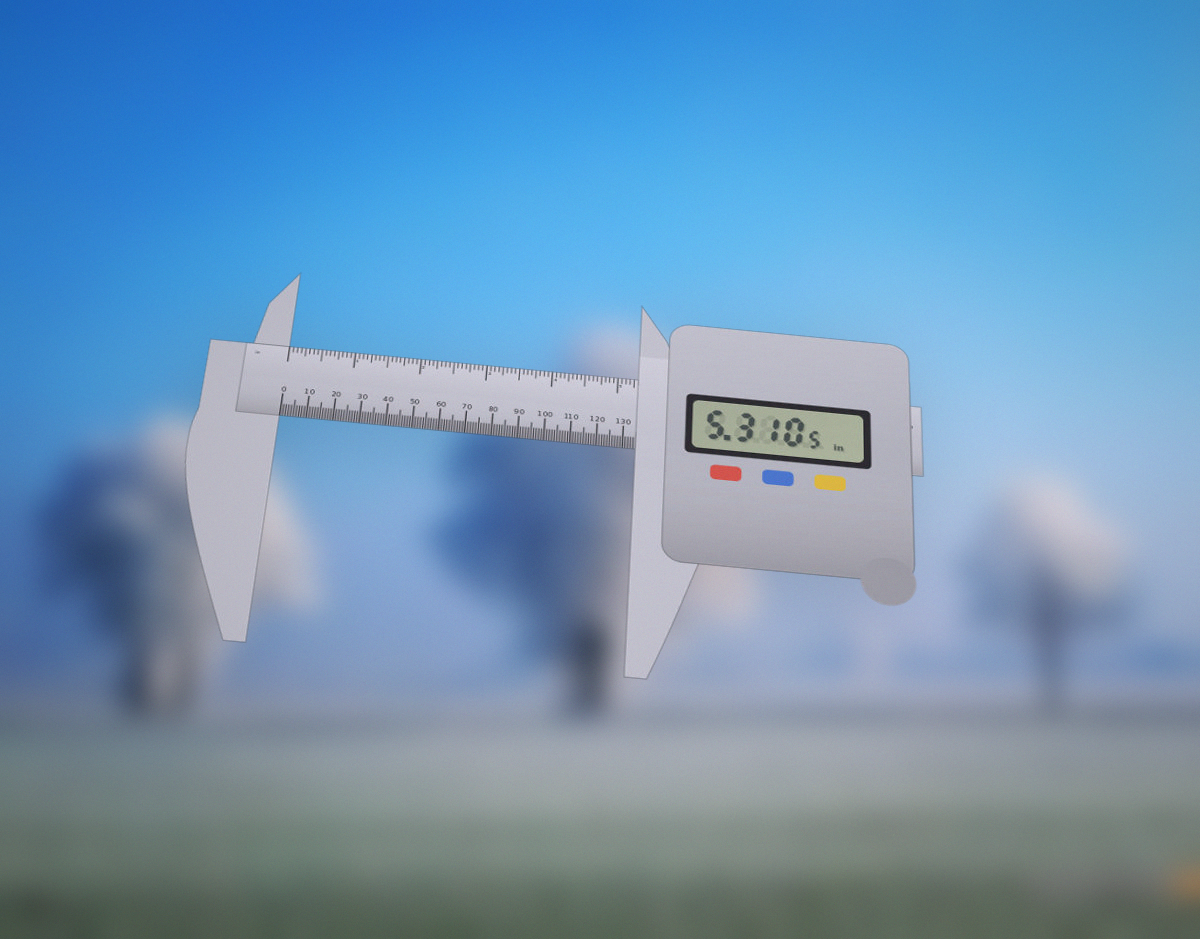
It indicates 5.3105 in
